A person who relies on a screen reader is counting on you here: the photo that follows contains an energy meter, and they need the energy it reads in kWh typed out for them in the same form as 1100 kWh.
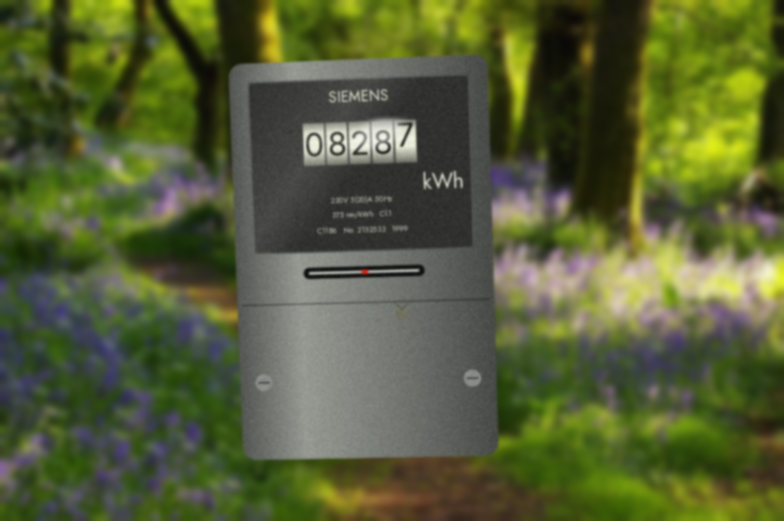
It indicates 8287 kWh
